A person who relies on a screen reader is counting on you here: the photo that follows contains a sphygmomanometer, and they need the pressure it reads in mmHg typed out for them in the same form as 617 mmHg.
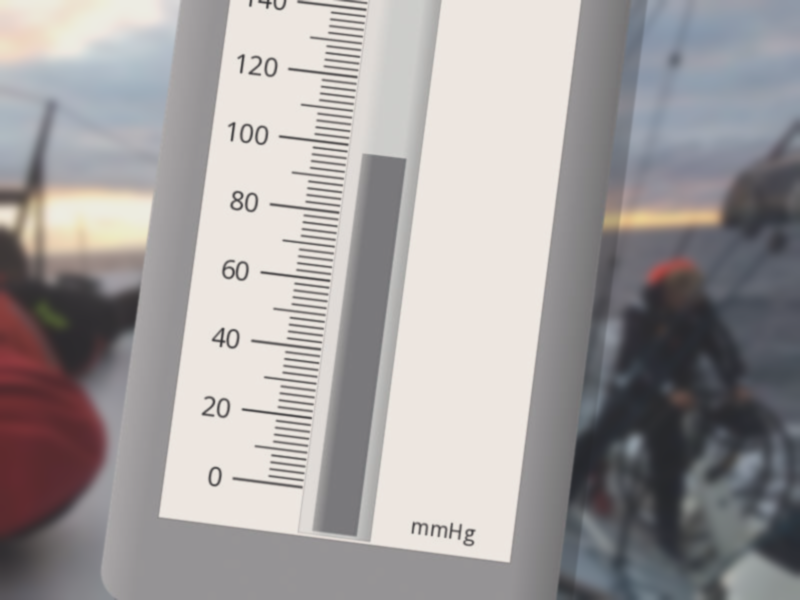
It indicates 98 mmHg
